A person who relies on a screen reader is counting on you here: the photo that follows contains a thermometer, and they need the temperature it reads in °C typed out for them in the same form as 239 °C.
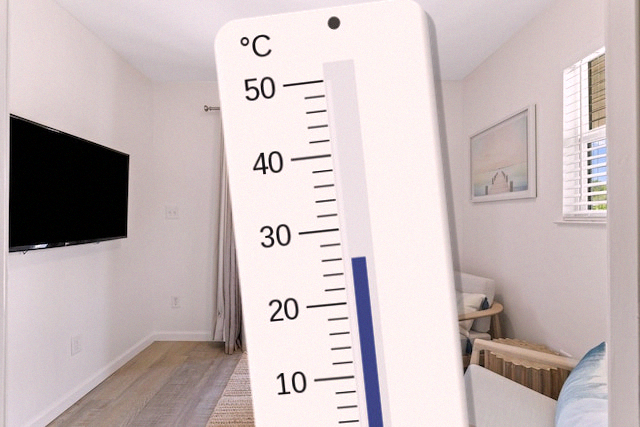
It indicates 26 °C
